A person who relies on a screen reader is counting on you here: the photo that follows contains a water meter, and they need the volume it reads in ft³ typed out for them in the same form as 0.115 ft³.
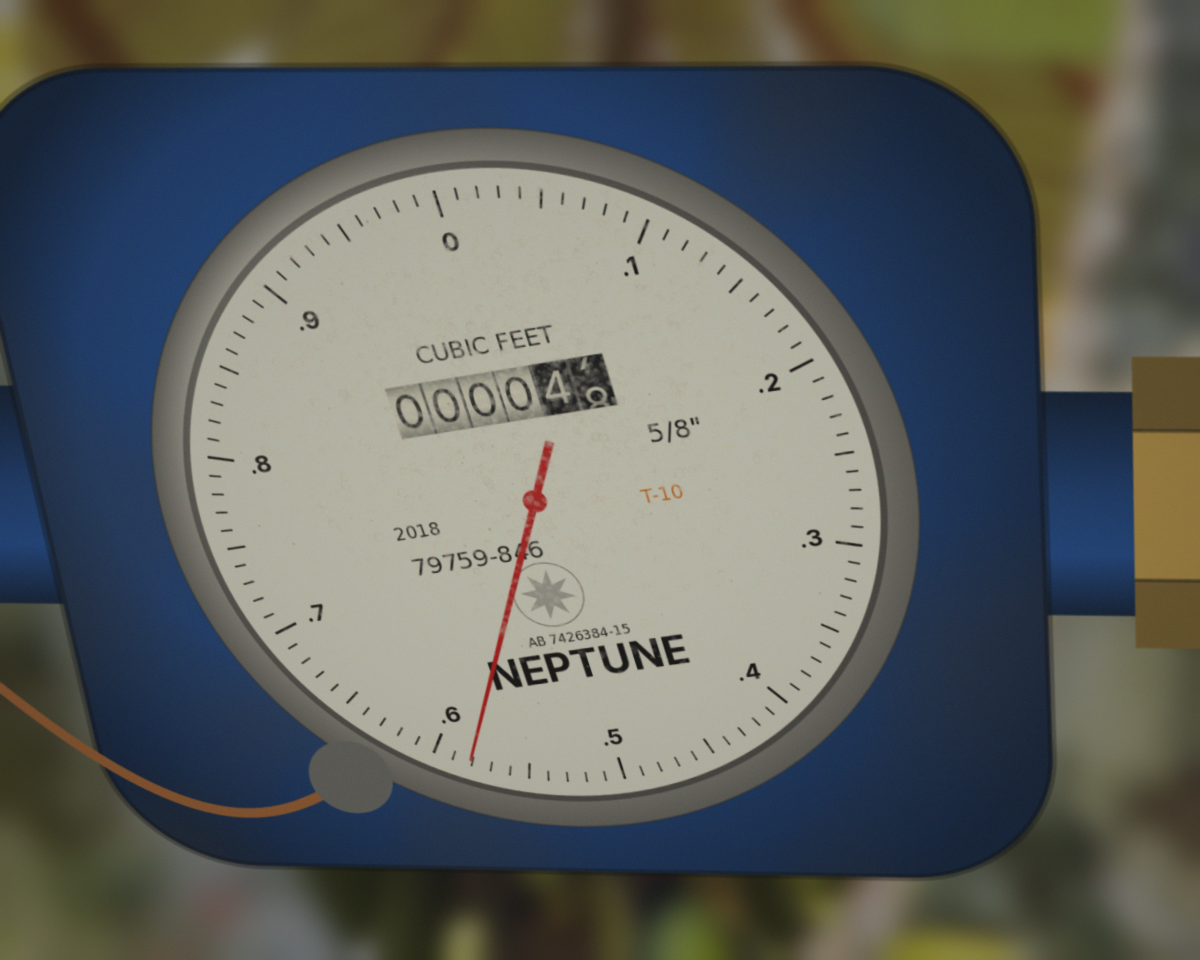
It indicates 47.58 ft³
